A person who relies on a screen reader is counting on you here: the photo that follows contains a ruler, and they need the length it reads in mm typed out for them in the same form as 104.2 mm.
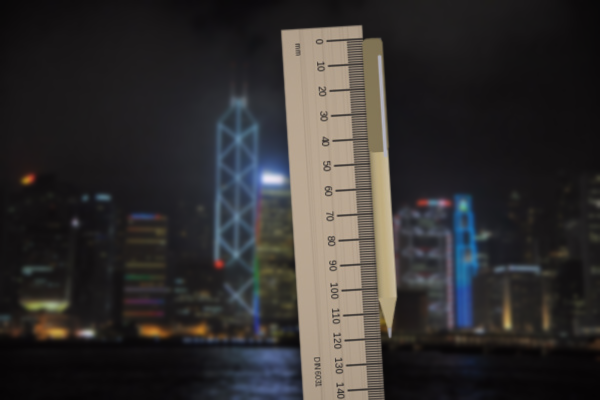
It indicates 120 mm
